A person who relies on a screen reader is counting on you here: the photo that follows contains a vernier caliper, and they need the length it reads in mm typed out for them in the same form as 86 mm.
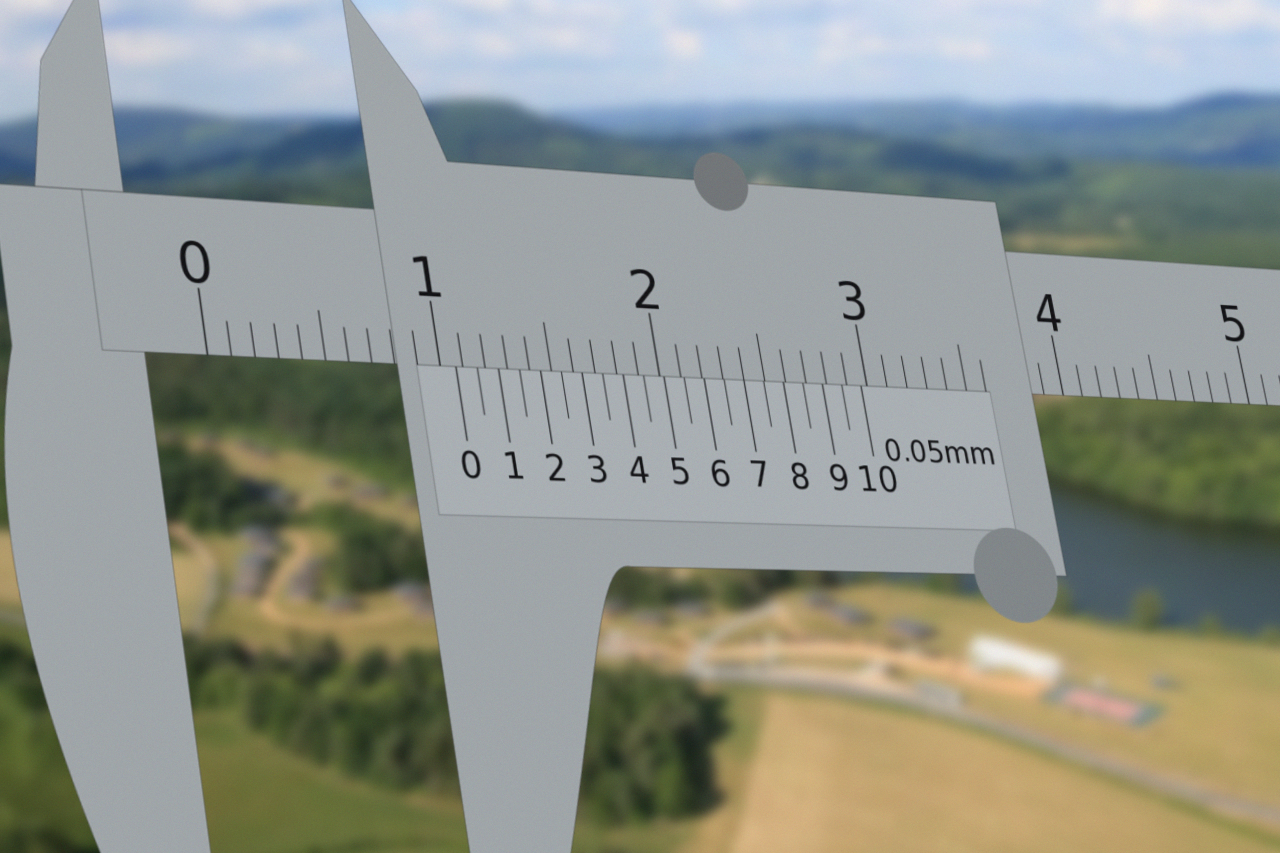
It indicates 10.7 mm
